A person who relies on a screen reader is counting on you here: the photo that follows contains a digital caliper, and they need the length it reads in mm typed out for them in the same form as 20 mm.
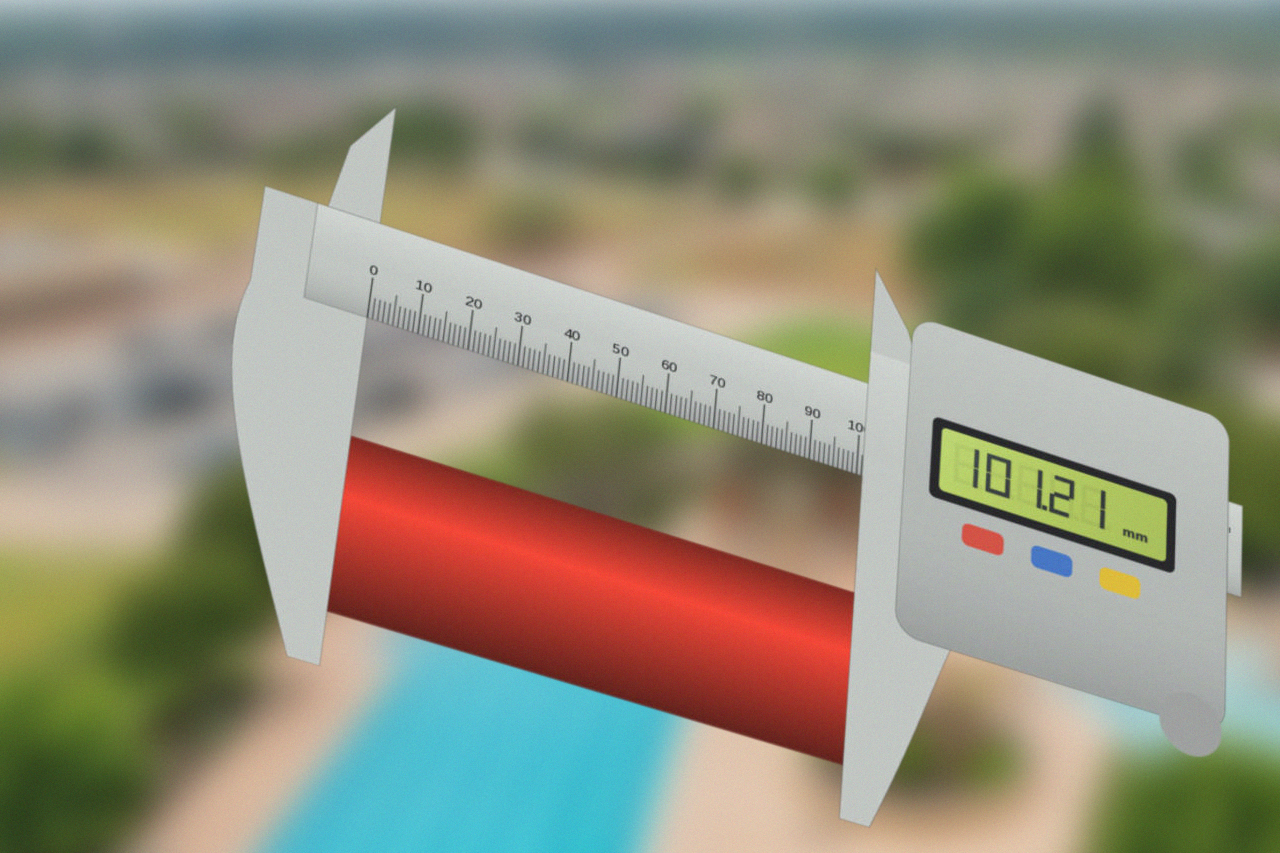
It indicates 101.21 mm
